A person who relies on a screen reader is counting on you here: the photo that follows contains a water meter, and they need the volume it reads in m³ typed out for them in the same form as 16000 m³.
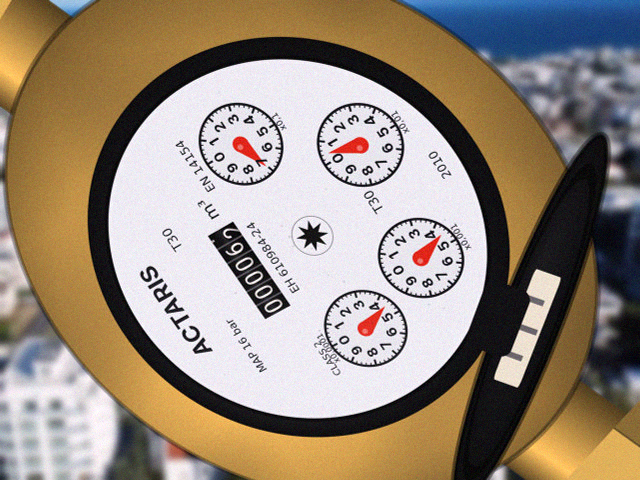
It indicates 61.7044 m³
